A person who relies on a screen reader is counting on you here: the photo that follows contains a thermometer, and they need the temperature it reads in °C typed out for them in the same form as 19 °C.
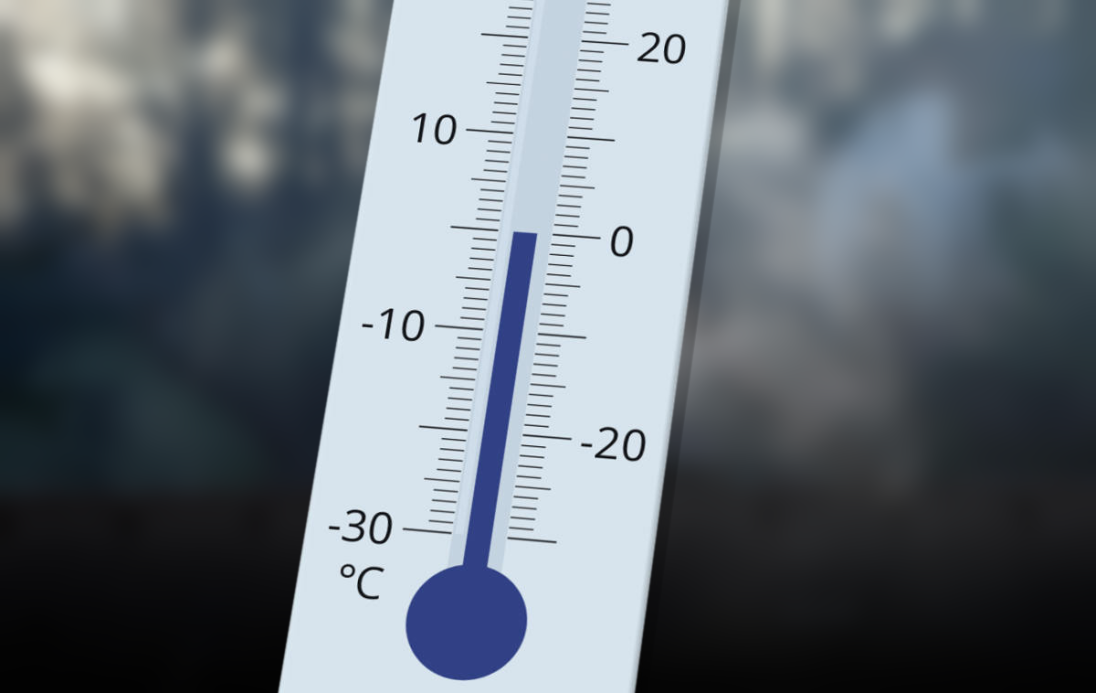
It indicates 0 °C
